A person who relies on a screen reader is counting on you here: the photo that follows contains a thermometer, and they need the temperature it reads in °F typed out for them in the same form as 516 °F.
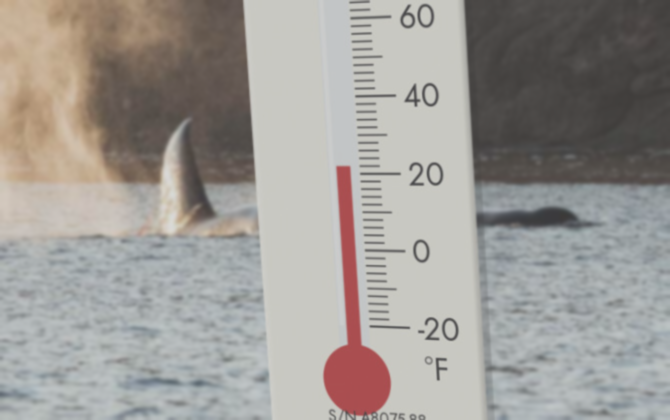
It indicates 22 °F
